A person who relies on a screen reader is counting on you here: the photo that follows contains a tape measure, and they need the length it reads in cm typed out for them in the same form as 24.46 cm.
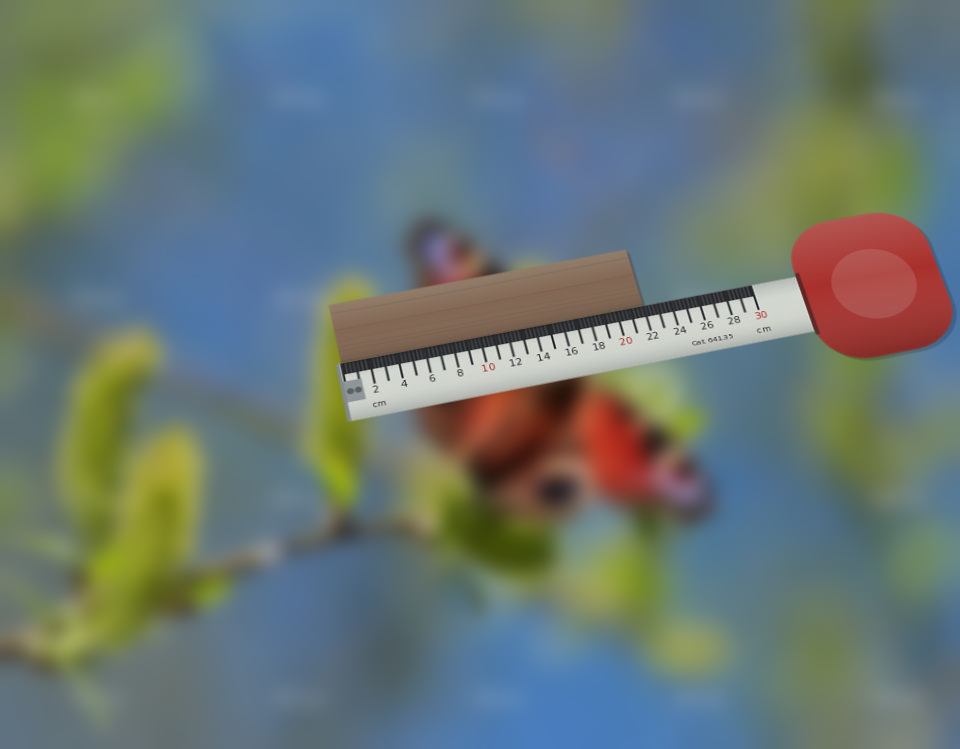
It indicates 22 cm
